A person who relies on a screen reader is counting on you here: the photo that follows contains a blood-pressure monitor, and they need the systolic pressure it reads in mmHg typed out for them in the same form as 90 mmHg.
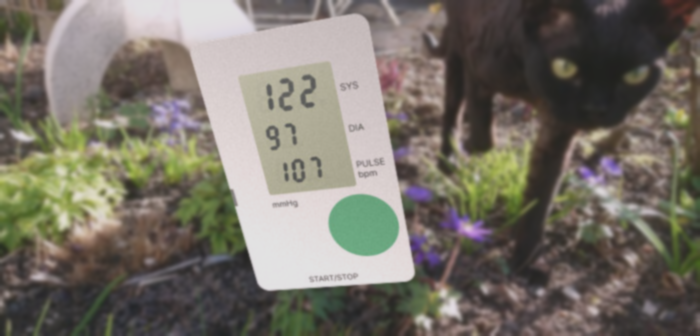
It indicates 122 mmHg
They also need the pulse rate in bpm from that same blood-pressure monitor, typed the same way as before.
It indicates 107 bpm
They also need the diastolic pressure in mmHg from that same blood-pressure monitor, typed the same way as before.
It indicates 97 mmHg
